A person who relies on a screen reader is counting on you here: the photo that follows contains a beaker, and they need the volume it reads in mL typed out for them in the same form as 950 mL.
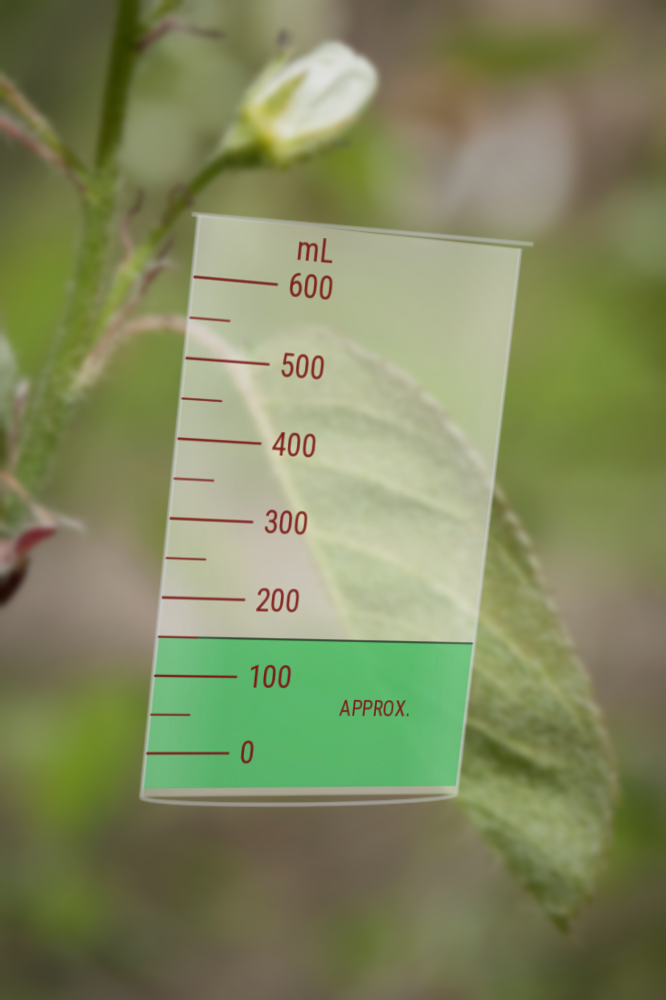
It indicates 150 mL
